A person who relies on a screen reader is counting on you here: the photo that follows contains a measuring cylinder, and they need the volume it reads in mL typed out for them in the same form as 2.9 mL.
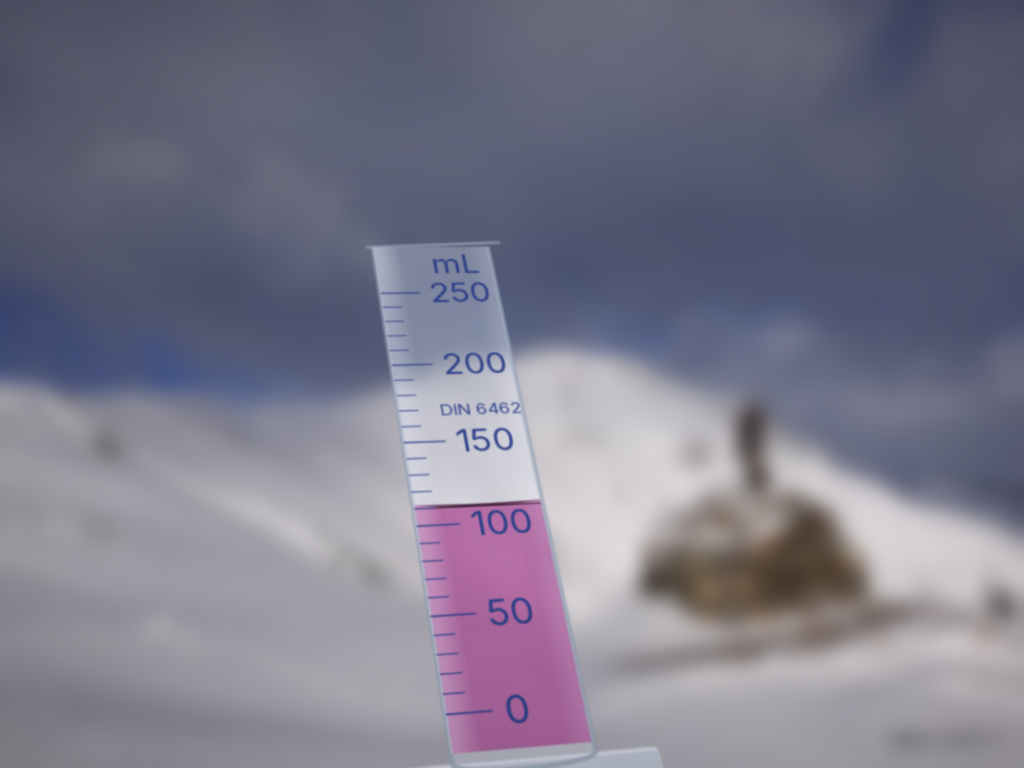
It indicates 110 mL
